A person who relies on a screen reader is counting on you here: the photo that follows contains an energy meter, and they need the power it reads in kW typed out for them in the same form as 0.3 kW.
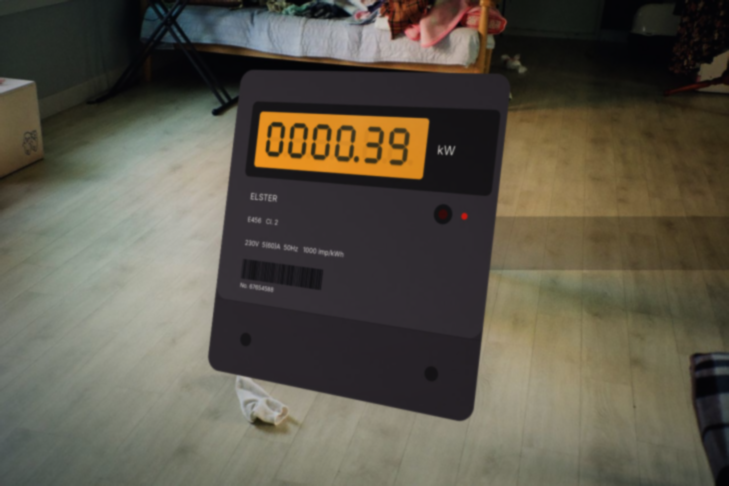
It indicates 0.39 kW
